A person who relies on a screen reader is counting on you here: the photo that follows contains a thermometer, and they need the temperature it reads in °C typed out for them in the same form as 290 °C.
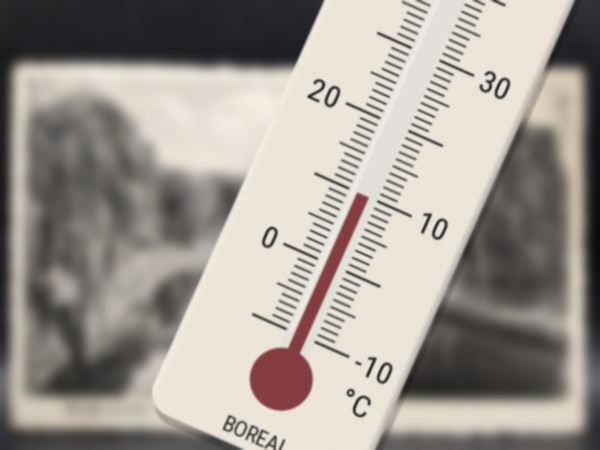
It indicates 10 °C
